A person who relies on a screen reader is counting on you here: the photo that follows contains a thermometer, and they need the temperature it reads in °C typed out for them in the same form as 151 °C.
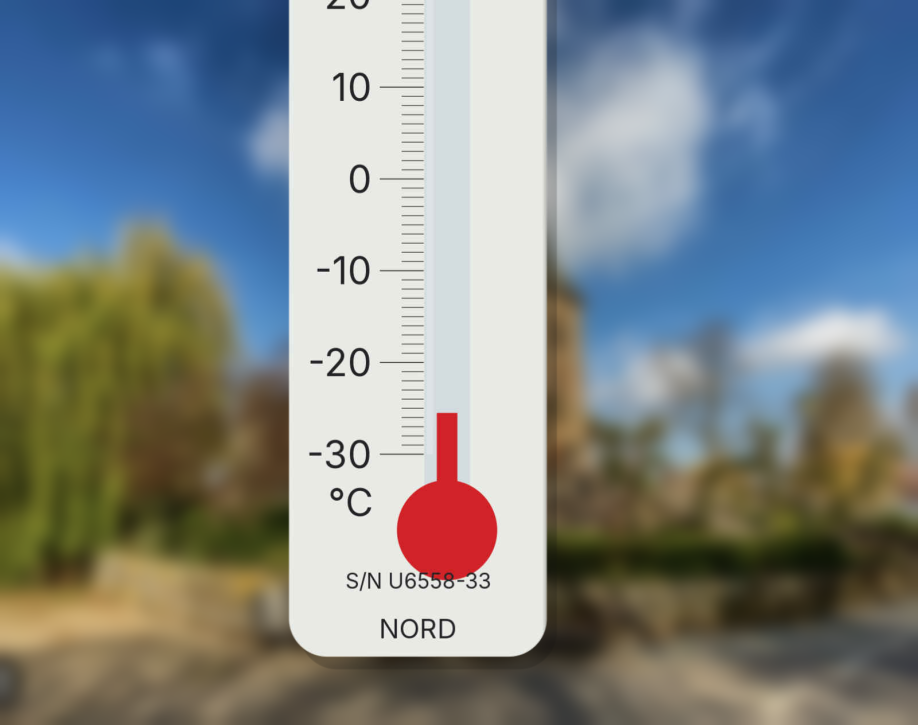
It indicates -25.5 °C
